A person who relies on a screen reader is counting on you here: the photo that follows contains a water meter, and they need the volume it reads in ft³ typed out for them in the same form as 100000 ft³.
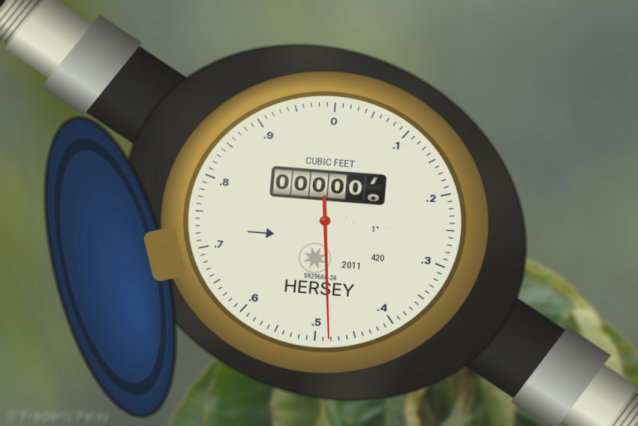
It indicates 7.48 ft³
